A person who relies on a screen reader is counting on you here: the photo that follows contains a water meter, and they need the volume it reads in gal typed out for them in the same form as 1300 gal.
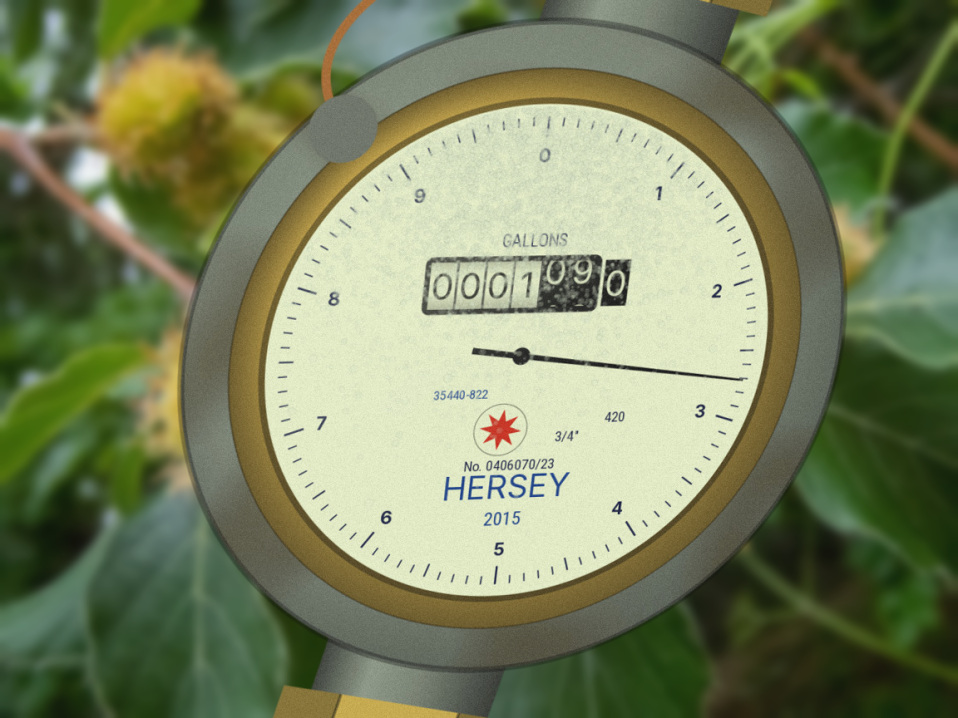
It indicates 1092.7 gal
